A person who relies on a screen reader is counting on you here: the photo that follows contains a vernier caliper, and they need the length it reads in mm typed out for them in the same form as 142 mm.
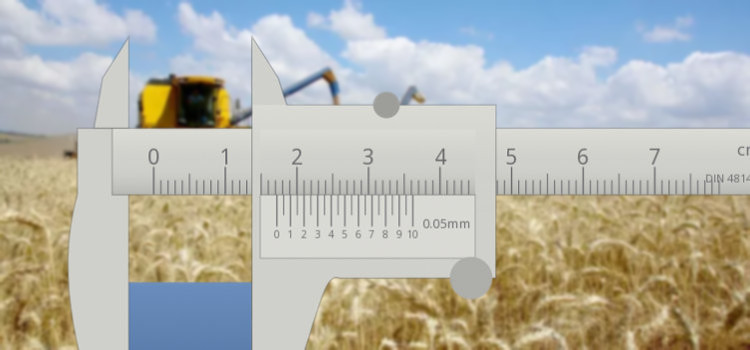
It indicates 17.2 mm
